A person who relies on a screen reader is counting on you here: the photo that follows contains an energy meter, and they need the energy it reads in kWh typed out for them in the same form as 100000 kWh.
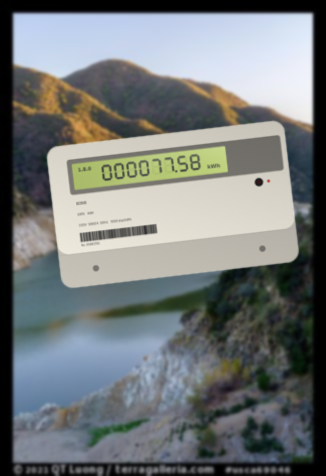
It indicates 77.58 kWh
